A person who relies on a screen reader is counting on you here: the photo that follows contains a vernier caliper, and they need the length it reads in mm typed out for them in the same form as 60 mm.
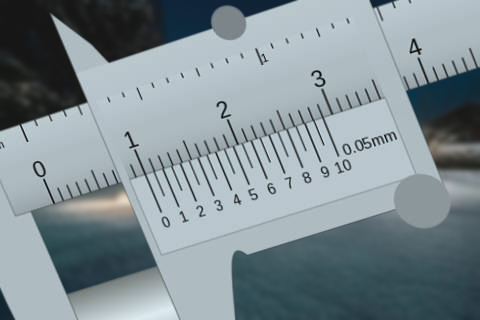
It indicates 10.0 mm
